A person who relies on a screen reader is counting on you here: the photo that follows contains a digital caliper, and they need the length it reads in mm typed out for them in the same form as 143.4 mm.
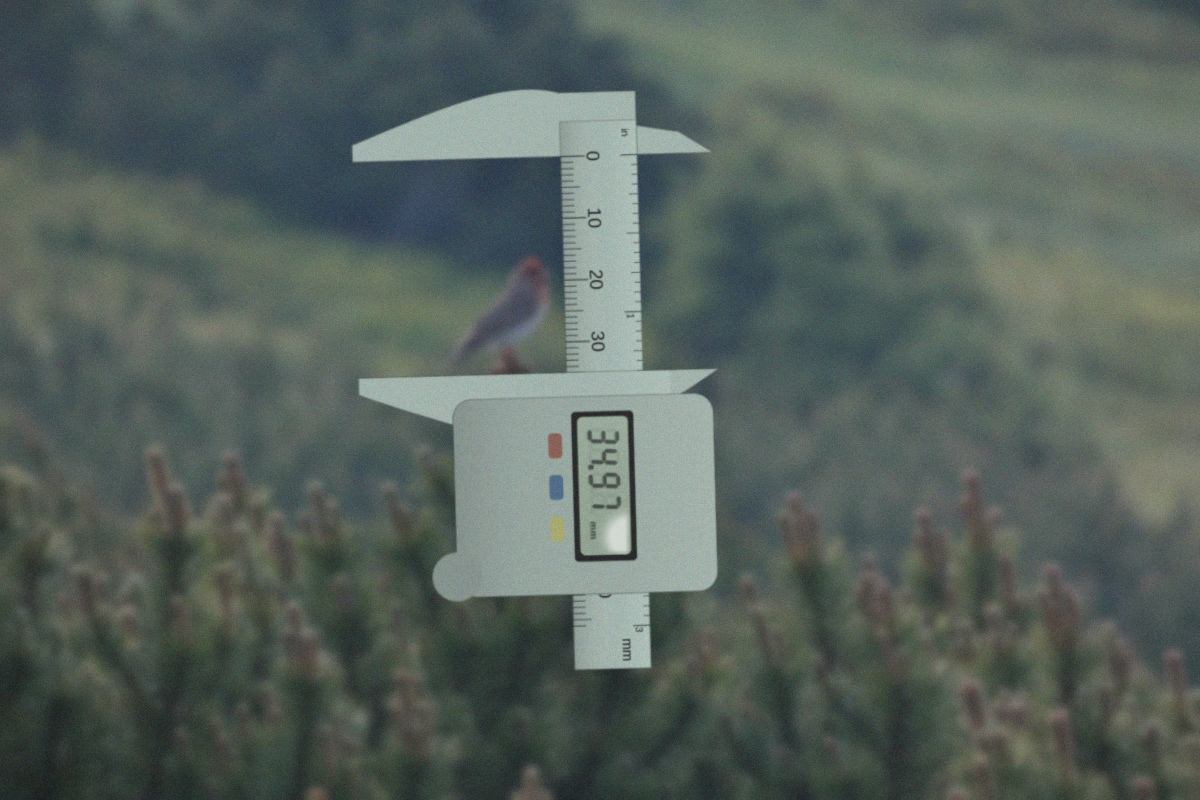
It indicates 34.97 mm
